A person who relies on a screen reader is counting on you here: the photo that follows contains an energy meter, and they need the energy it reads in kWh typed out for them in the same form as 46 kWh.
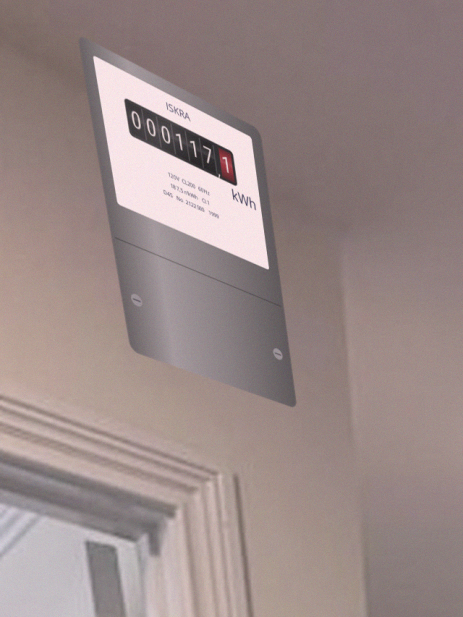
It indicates 117.1 kWh
